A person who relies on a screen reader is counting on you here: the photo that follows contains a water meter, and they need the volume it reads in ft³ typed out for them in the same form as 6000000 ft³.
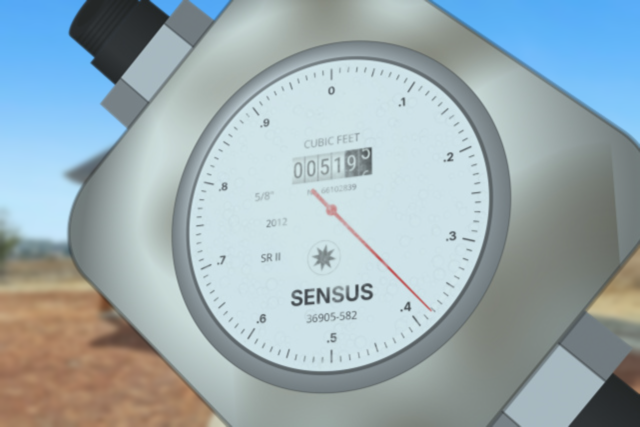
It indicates 5195.38 ft³
